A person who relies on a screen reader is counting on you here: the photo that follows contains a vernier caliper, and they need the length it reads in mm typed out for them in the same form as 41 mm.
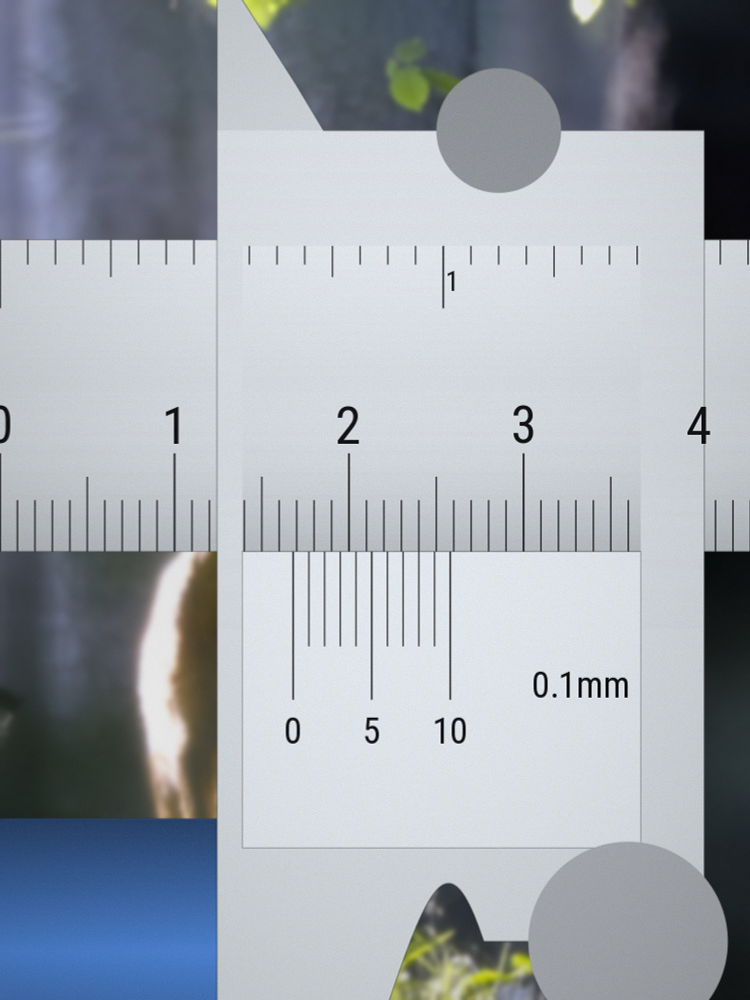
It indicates 16.8 mm
